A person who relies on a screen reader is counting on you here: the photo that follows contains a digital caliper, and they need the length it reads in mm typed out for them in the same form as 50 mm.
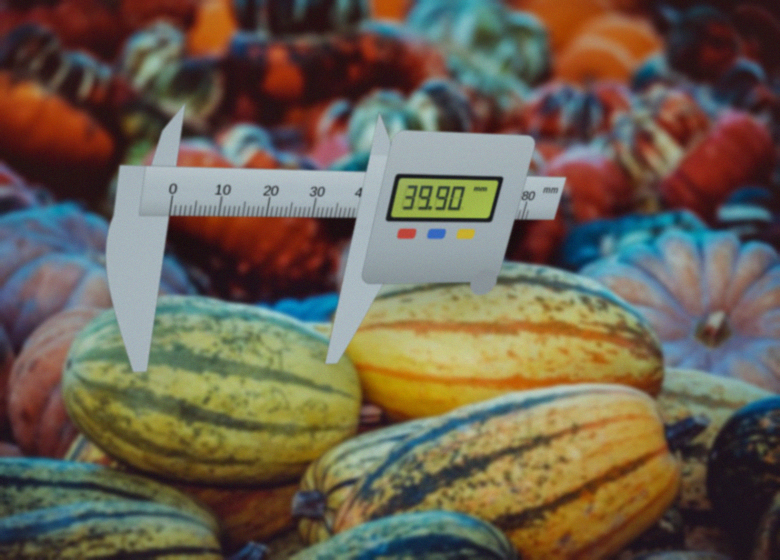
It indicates 39.90 mm
